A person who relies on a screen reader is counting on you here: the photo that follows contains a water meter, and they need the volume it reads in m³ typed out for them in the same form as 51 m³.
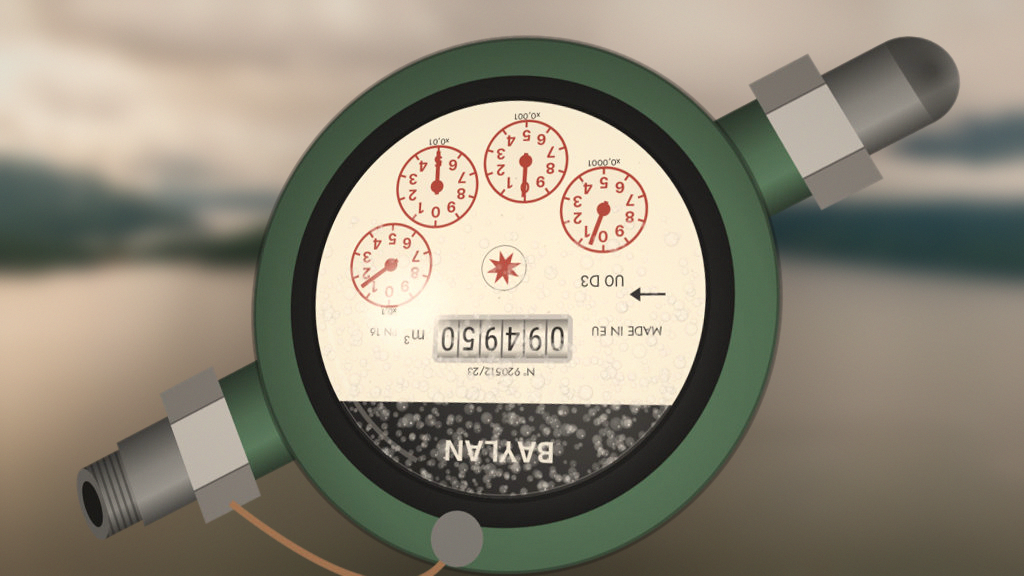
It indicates 94950.1500 m³
